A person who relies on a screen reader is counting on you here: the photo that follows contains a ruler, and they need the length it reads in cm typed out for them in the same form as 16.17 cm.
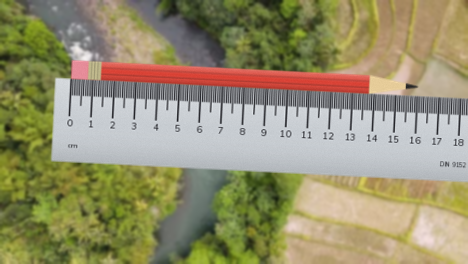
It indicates 16 cm
